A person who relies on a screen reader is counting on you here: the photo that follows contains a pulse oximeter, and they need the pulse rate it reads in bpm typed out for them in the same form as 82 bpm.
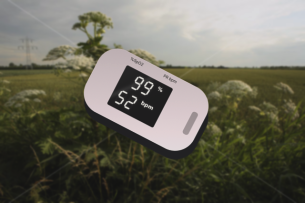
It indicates 52 bpm
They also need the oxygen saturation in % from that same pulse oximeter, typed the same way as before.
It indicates 99 %
